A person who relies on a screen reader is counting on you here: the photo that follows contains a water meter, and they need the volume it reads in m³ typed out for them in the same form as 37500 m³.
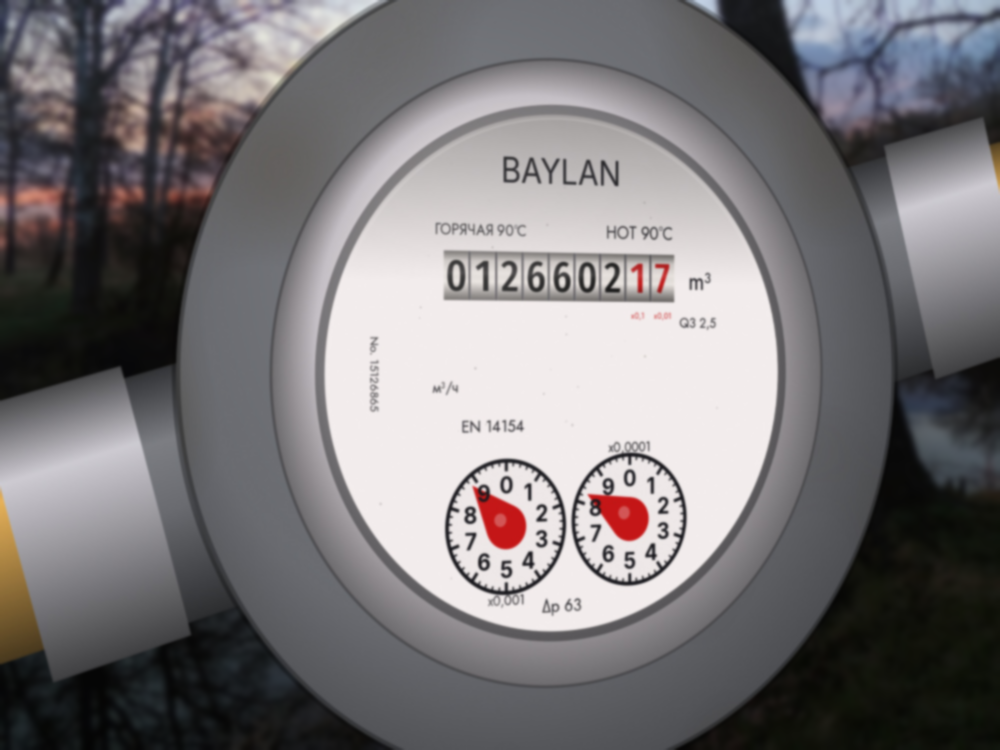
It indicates 126602.1788 m³
